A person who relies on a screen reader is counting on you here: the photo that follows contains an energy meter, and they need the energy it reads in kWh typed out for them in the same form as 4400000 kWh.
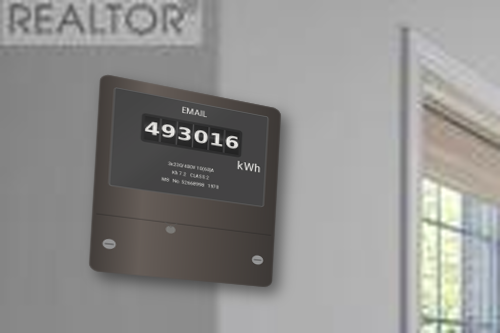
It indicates 493016 kWh
